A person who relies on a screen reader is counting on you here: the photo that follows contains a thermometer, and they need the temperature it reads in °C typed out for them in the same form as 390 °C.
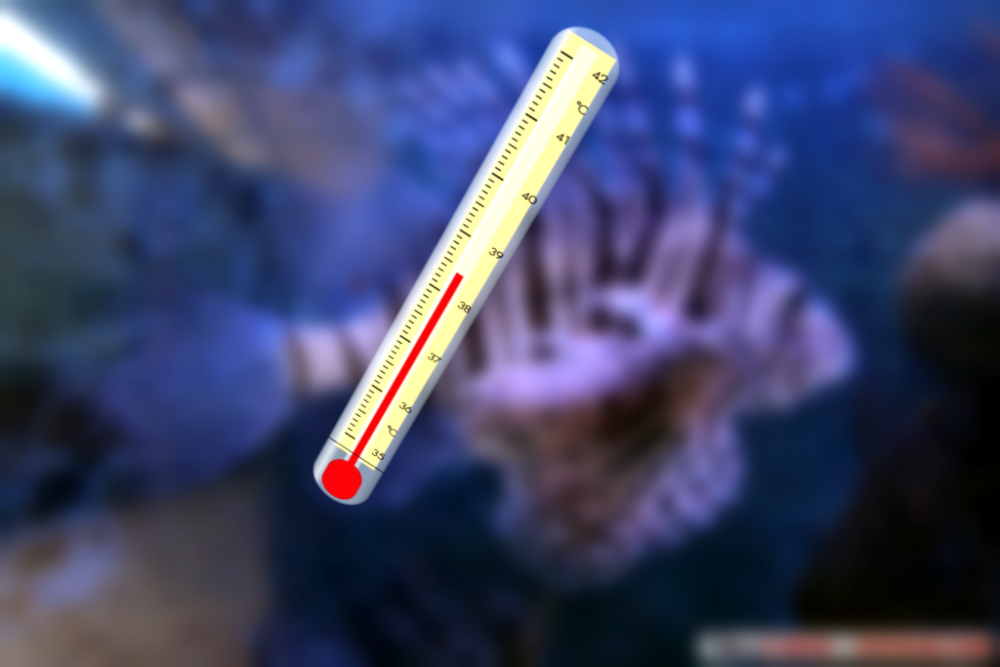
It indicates 38.4 °C
